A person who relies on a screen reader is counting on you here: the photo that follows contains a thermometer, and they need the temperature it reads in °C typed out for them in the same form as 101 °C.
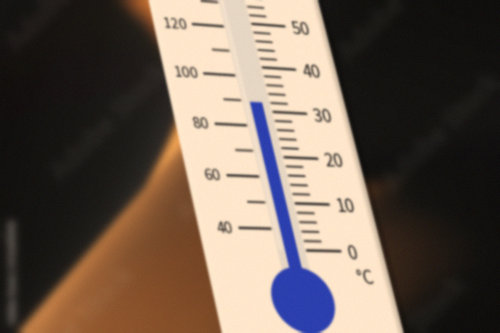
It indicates 32 °C
